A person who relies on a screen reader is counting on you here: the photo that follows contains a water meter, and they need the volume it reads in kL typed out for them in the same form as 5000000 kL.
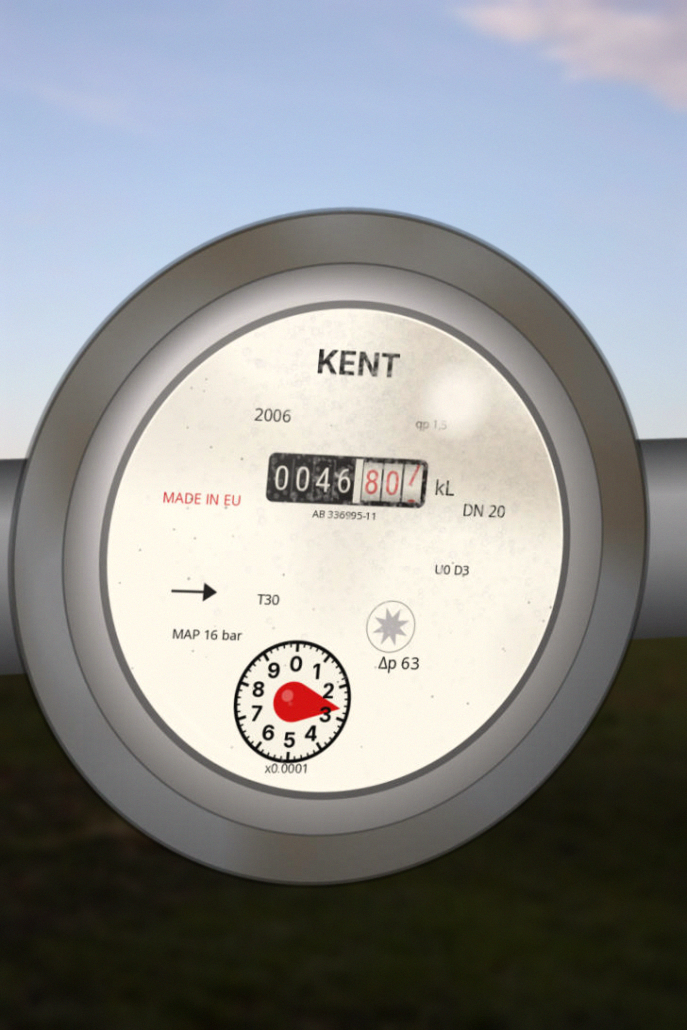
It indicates 46.8072 kL
